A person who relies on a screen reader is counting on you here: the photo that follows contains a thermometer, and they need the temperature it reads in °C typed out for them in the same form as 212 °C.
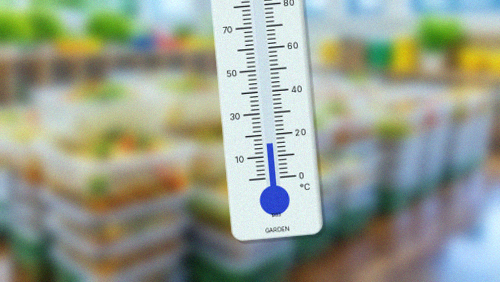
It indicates 16 °C
